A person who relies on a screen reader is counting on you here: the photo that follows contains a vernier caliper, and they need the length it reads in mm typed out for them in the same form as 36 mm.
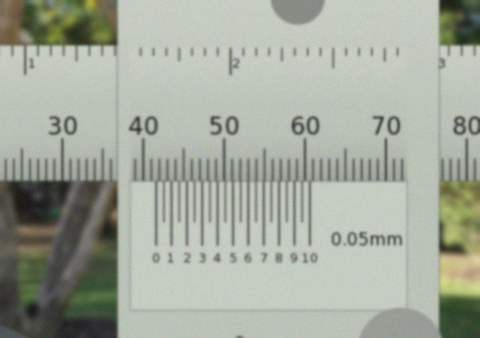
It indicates 41.6 mm
